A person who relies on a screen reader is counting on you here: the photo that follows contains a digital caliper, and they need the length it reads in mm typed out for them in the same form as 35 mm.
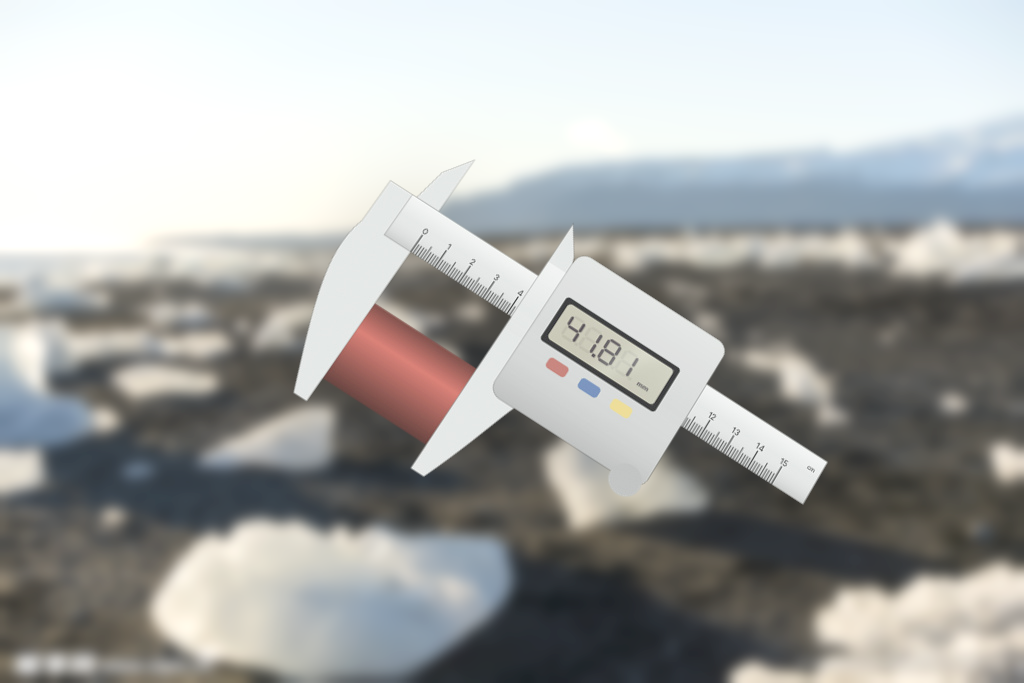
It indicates 41.81 mm
